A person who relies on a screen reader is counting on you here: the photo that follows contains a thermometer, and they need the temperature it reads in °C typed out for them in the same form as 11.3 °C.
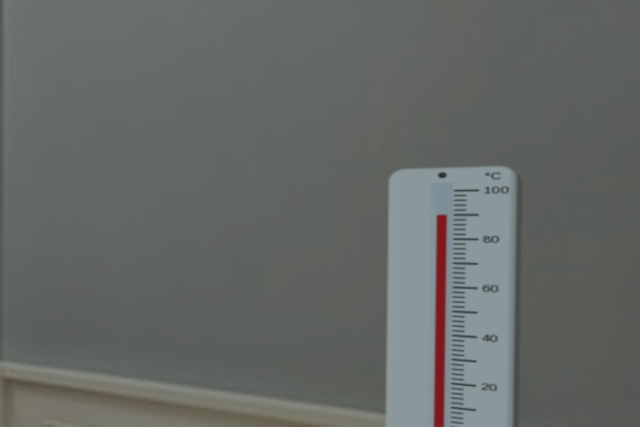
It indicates 90 °C
